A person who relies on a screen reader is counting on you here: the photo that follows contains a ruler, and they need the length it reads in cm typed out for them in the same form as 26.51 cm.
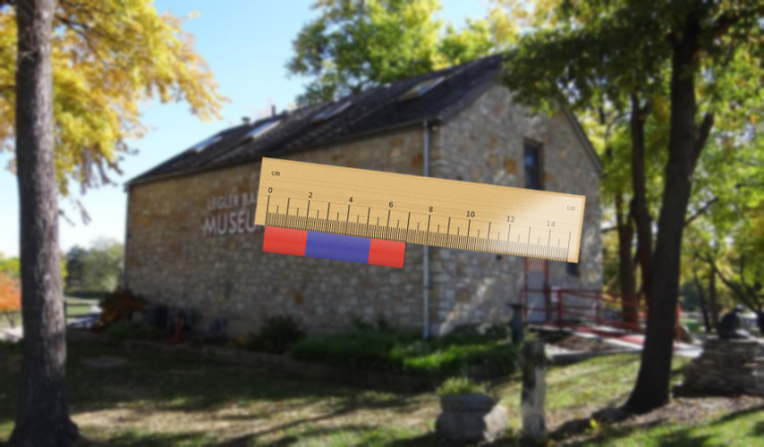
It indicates 7 cm
